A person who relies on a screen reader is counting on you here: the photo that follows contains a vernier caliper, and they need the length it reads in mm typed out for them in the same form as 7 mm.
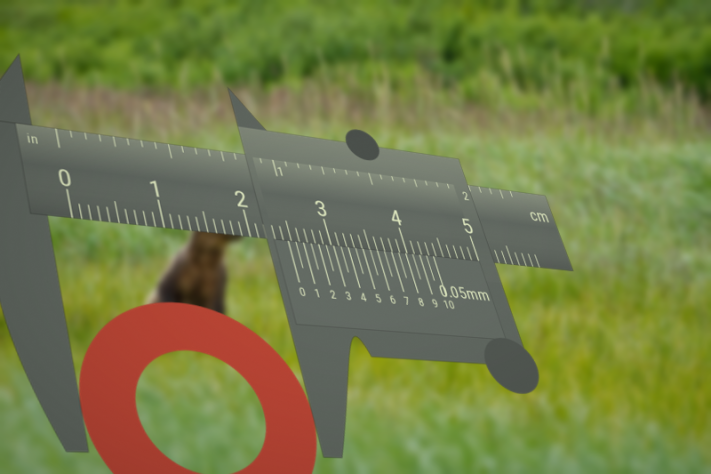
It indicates 24.6 mm
